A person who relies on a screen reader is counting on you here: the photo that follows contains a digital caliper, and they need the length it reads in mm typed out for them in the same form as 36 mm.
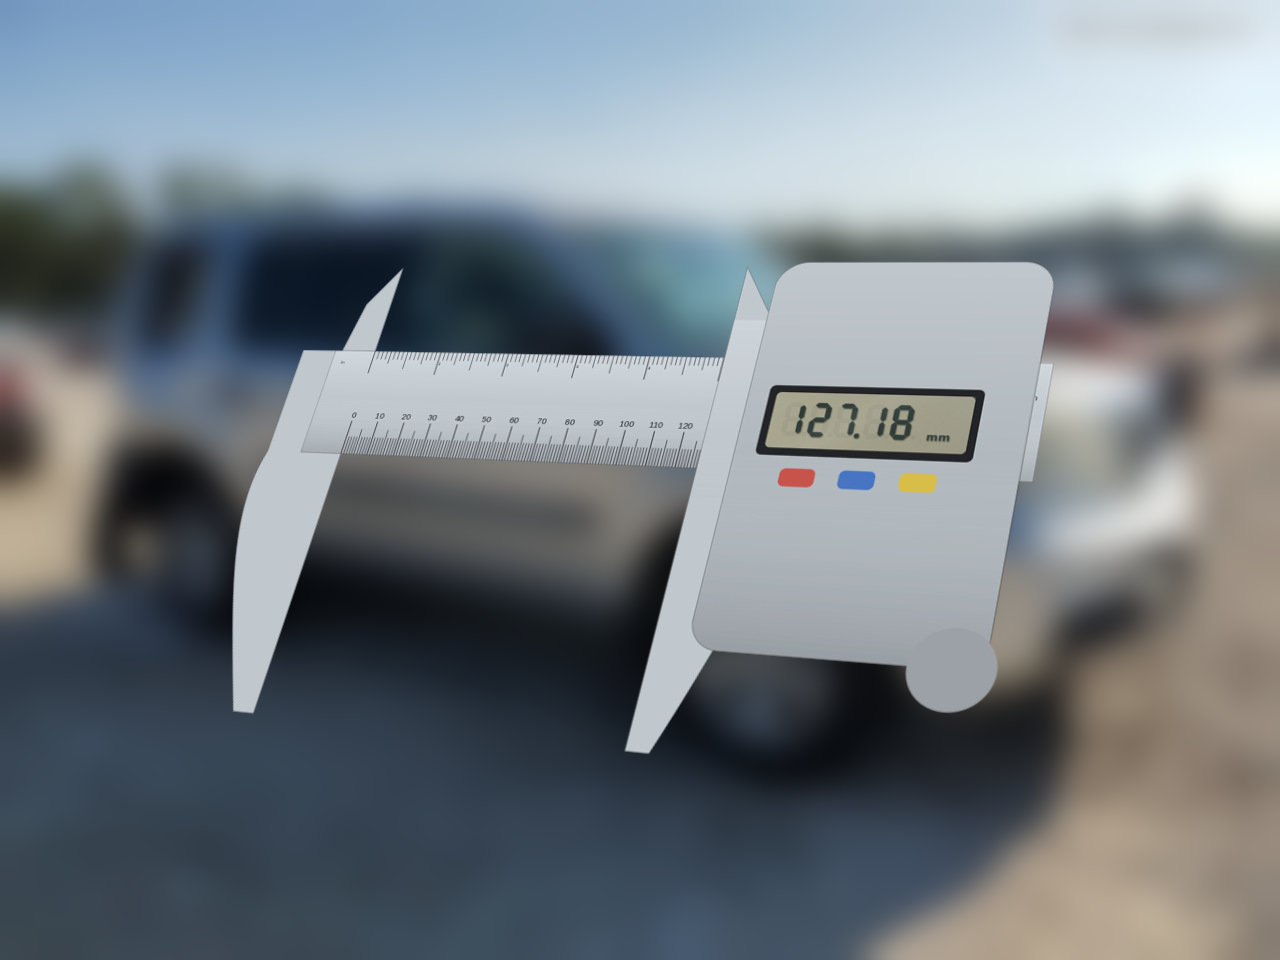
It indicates 127.18 mm
